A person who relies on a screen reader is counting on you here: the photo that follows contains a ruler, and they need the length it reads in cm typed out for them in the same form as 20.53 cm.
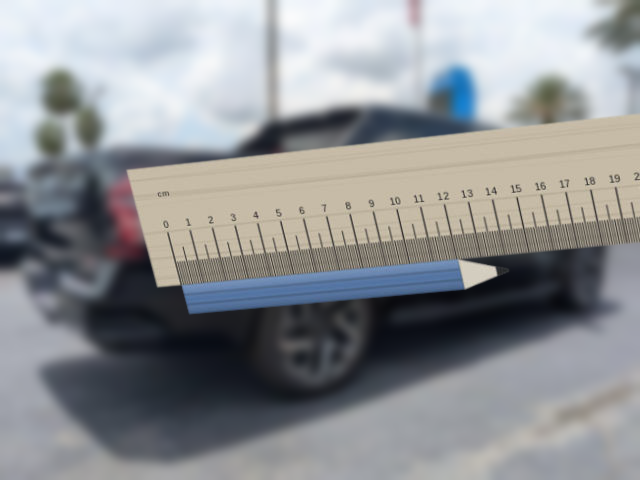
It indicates 14 cm
